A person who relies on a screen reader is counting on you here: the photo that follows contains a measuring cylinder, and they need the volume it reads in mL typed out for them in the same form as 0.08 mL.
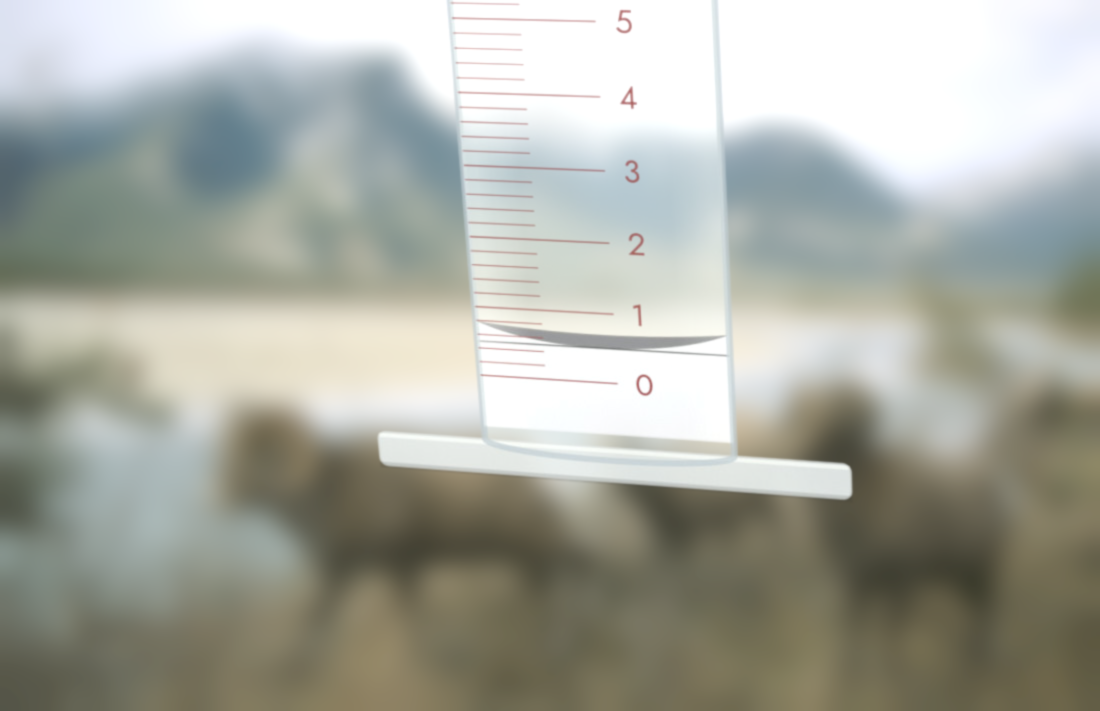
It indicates 0.5 mL
